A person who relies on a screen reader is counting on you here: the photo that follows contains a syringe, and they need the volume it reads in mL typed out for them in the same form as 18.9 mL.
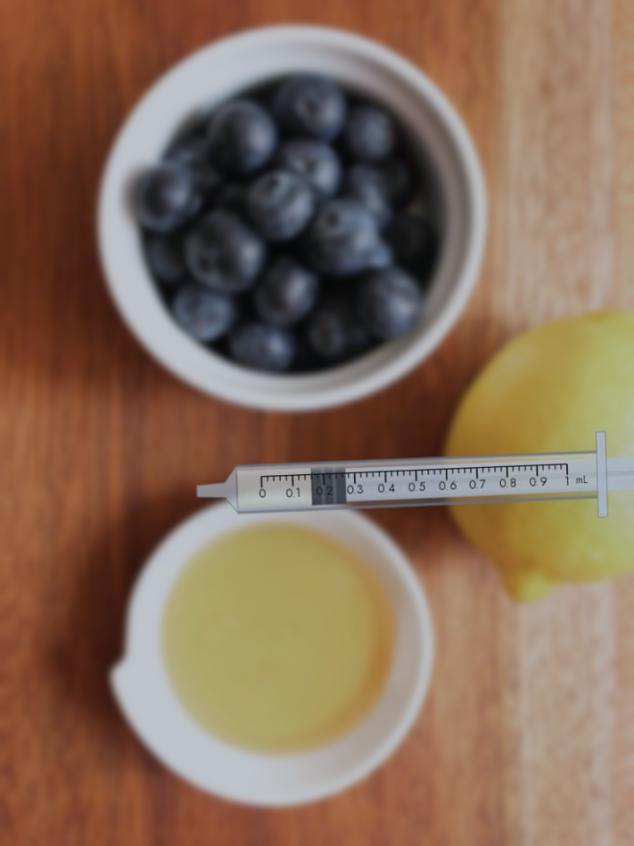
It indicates 0.16 mL
